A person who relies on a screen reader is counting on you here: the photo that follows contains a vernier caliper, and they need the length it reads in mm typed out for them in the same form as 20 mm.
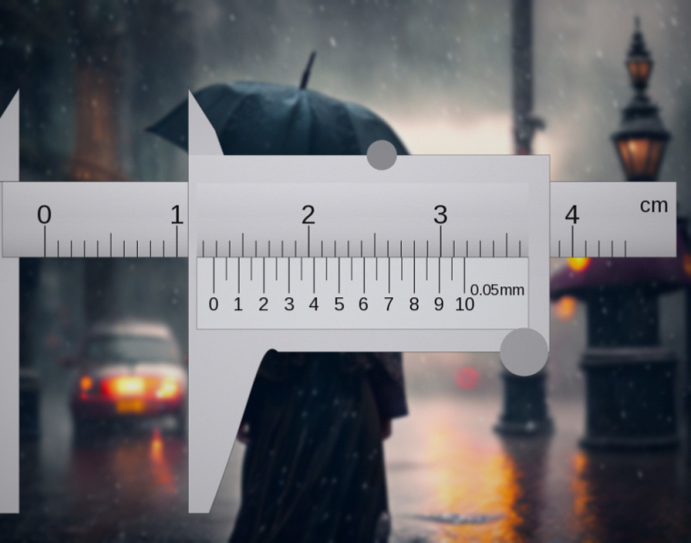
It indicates 12.8 mm
